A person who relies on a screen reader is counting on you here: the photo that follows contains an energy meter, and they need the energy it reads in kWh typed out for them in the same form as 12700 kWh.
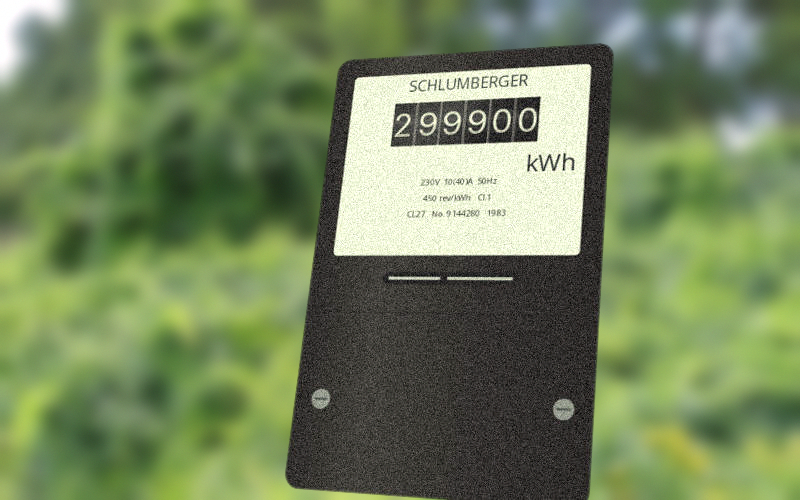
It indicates 299900 kWh
